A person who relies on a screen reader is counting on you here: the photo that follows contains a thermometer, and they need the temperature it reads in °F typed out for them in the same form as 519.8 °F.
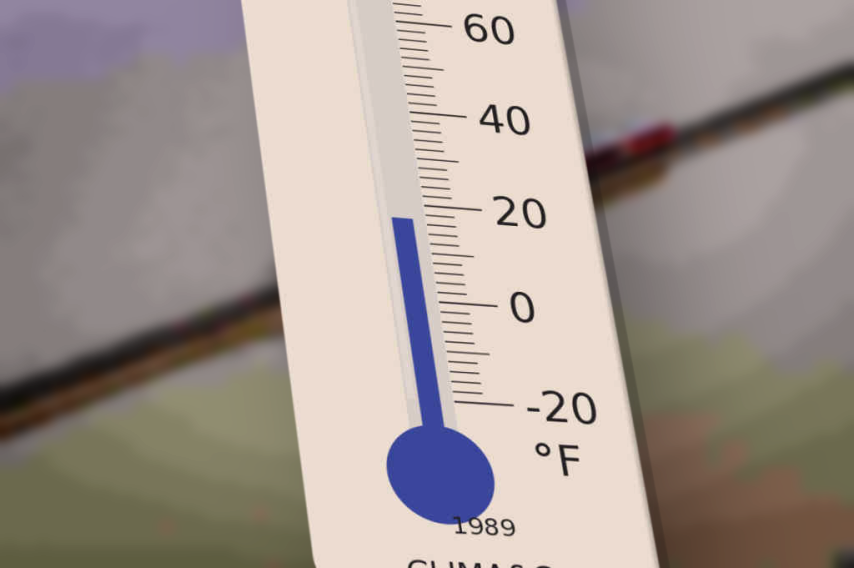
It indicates 17 °F
